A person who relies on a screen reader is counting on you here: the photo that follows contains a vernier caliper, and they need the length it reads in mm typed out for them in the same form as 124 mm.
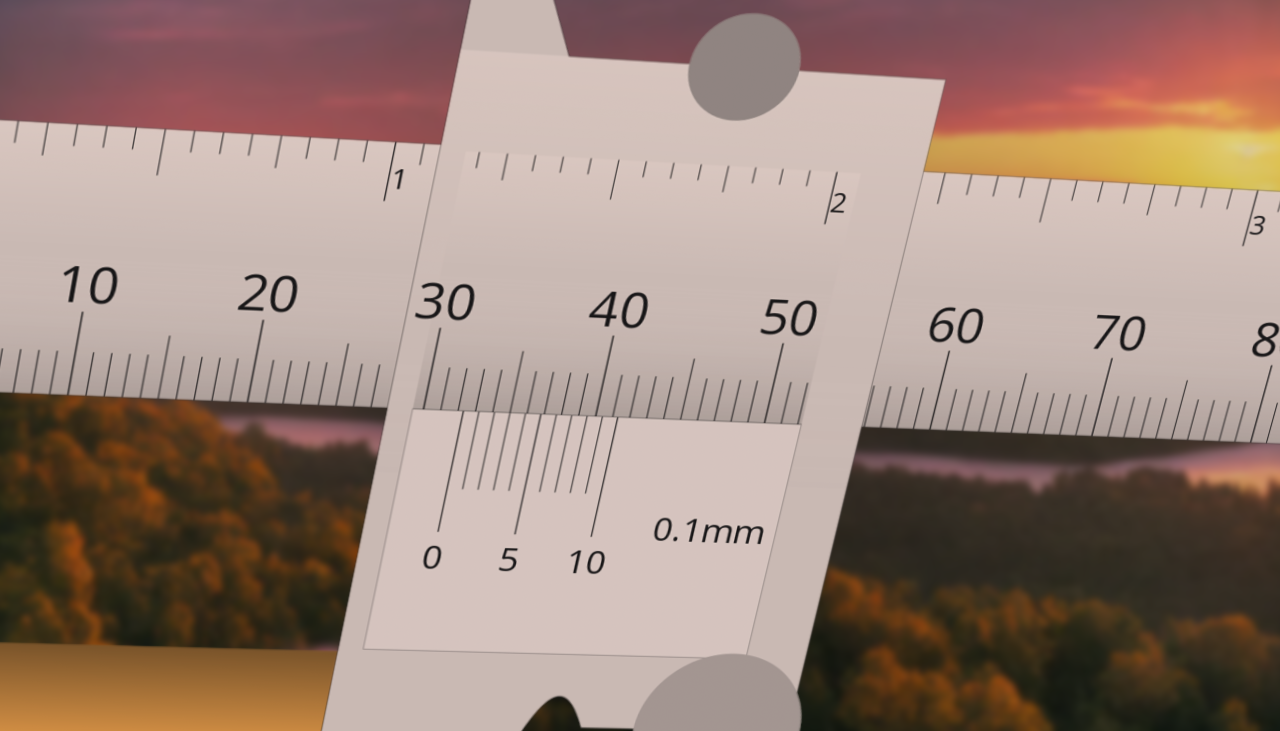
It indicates 32.3 mm
